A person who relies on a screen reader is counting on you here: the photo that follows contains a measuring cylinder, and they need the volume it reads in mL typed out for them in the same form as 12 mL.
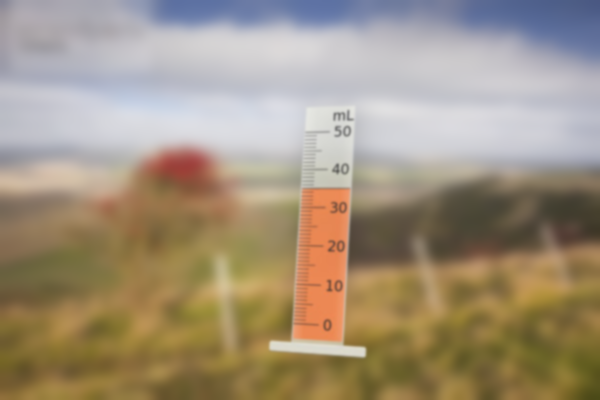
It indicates 35 mL
